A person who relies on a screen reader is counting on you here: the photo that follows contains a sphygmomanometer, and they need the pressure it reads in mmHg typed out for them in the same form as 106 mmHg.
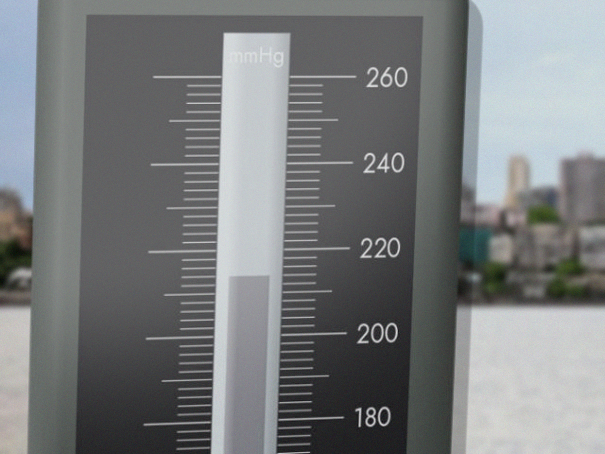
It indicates 214 mmHg
